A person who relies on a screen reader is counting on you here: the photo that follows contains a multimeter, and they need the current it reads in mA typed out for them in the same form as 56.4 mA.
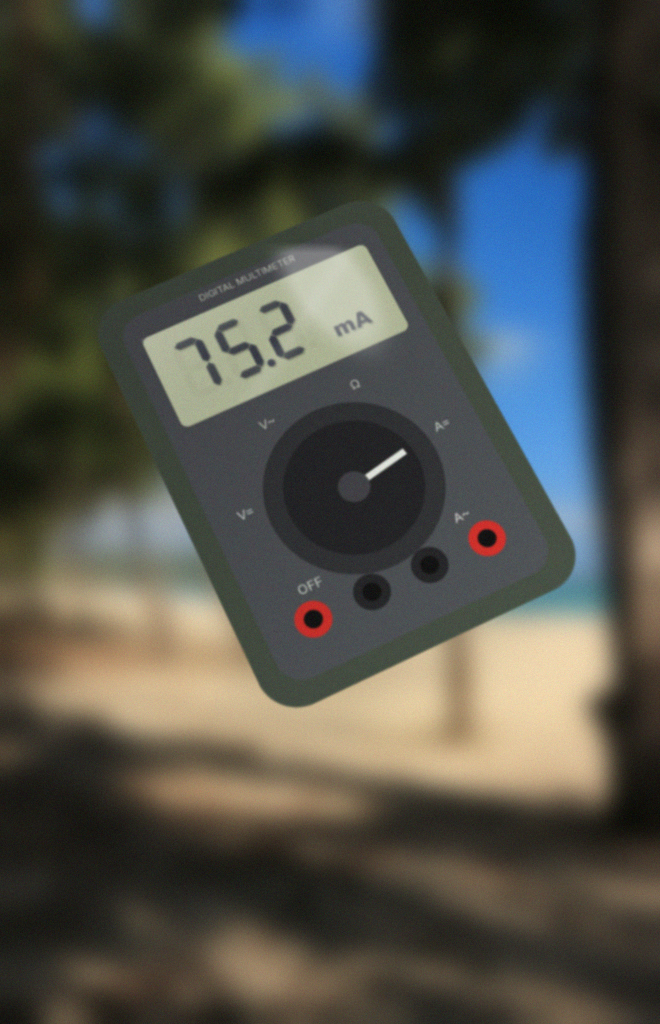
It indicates 75.2 mA
